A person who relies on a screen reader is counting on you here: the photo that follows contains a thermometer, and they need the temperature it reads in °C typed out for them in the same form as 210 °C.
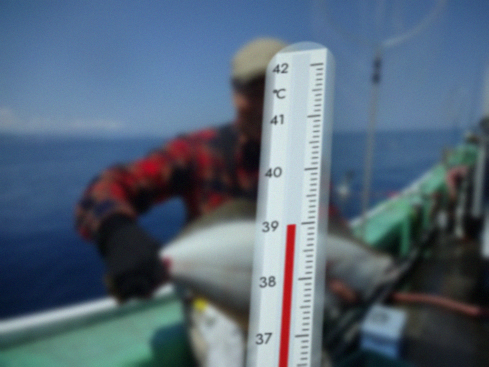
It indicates 39 °C
